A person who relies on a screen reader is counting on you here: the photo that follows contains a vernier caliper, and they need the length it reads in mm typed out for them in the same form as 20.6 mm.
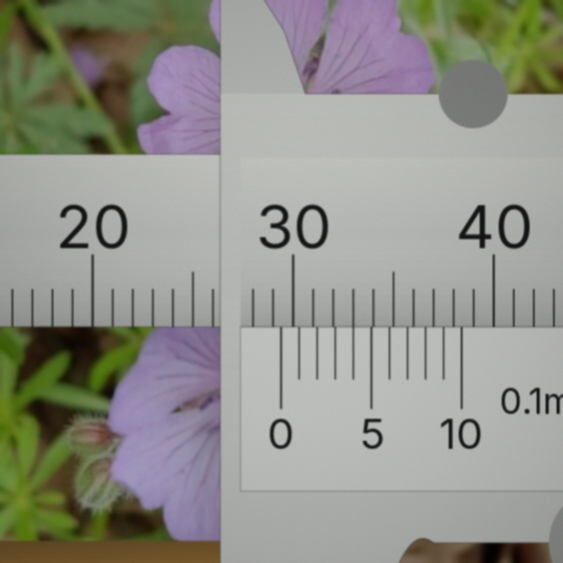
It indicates 29.4 mm
